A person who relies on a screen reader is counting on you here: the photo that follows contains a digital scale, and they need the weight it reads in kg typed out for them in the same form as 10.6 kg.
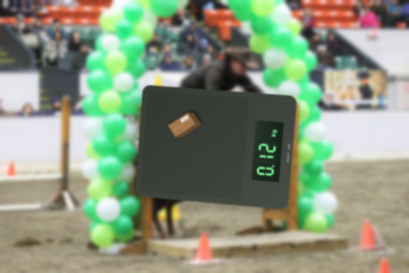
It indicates 0.12 kg
